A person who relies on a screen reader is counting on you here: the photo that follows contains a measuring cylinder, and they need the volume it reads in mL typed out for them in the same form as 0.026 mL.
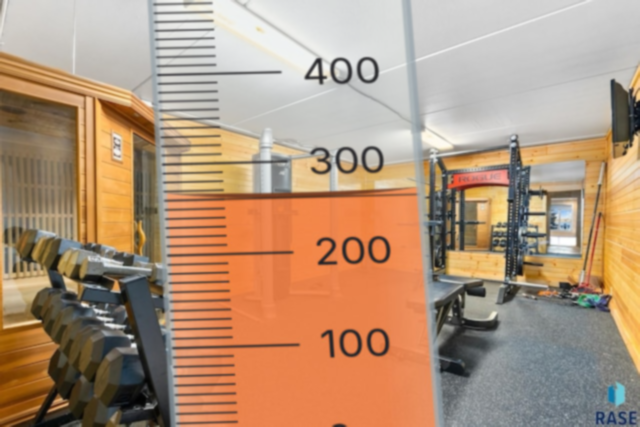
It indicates 260 mL
